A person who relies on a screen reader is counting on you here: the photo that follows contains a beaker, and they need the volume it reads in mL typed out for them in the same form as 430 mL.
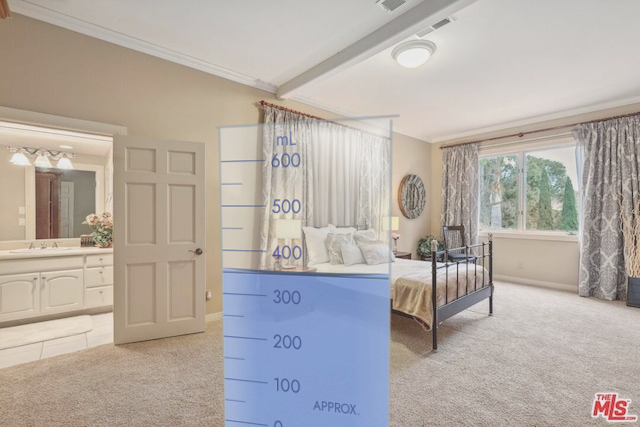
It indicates 350 mL
